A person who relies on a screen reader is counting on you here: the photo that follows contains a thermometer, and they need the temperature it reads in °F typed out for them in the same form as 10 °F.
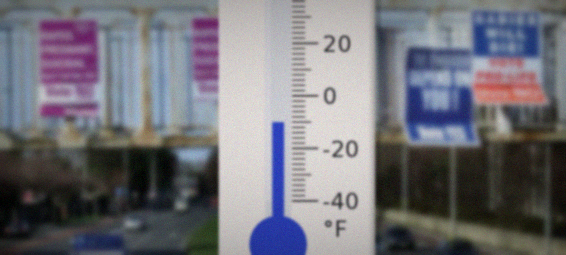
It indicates -10 °F
